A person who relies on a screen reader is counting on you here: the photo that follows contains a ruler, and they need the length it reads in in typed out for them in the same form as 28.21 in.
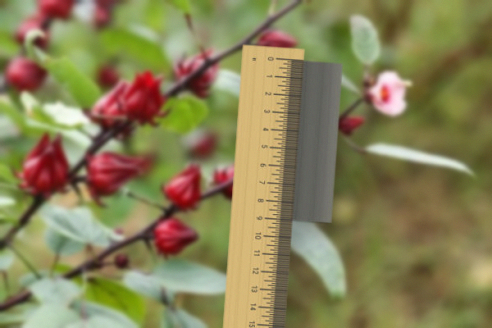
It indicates 9 in
